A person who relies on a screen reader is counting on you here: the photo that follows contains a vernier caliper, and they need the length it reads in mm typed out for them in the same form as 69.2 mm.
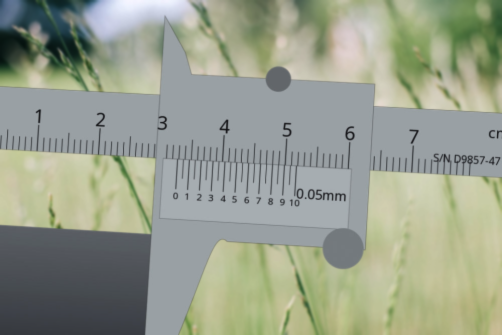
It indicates 32.8 mm
